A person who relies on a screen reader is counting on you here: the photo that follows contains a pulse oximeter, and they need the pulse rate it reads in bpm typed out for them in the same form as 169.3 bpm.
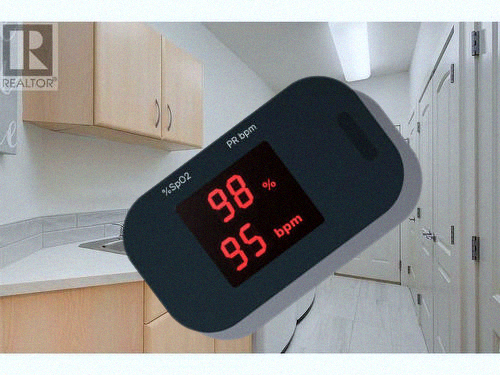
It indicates 95 bpm
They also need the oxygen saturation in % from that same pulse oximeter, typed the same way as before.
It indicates 98 %
